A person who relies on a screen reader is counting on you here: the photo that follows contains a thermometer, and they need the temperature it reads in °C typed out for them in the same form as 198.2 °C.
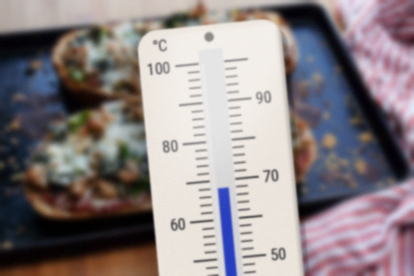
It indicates 68 °C
